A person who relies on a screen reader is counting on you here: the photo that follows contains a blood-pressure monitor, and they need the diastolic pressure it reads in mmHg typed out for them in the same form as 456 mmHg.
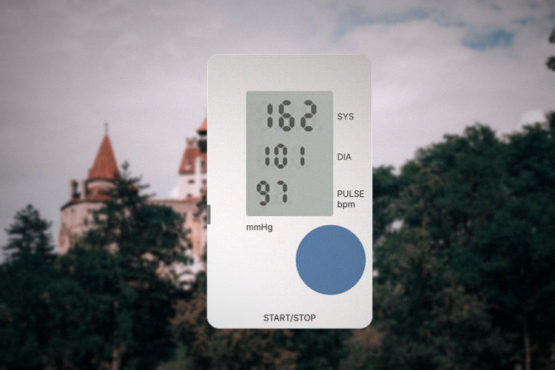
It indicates 101 mmHg
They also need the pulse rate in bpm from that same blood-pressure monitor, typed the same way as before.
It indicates 97 bpm
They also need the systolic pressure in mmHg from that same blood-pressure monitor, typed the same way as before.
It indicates 162 mmHg
